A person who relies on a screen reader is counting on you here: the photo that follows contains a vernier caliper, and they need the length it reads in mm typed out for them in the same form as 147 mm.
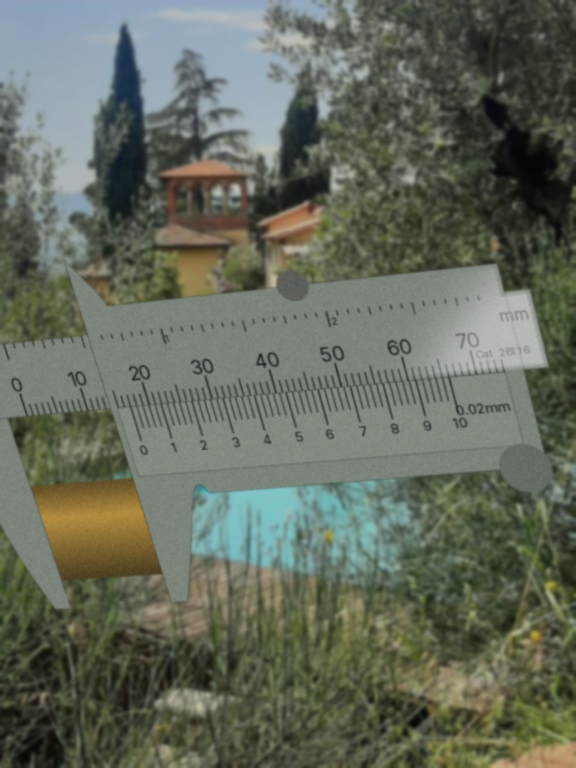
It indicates 17.0 mm
